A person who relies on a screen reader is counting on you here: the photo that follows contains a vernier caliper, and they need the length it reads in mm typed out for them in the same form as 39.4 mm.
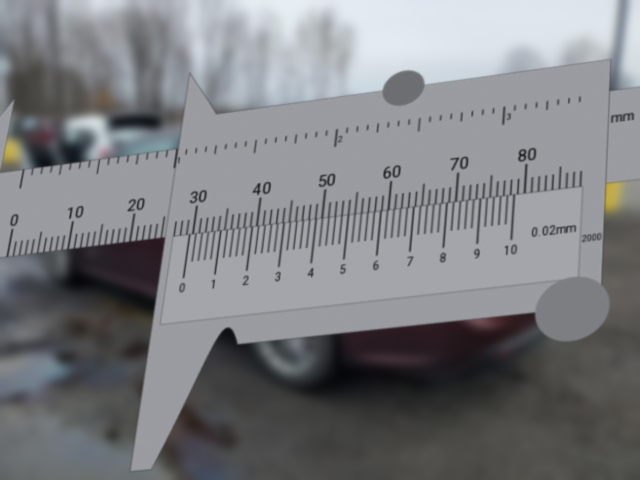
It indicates 29.5 mm
